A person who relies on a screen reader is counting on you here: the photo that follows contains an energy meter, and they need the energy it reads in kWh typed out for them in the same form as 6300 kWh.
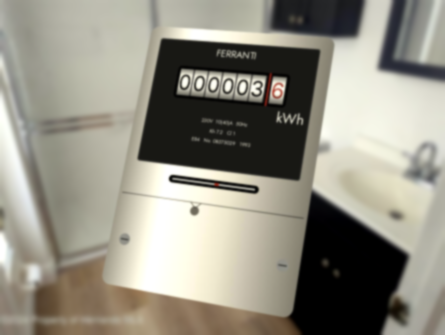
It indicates 3.6 kWh
